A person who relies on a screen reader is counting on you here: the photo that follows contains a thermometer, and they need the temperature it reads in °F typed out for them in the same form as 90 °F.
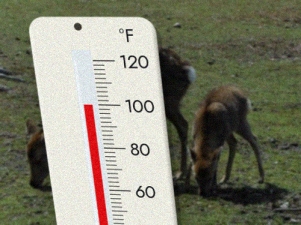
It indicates 100 °F
